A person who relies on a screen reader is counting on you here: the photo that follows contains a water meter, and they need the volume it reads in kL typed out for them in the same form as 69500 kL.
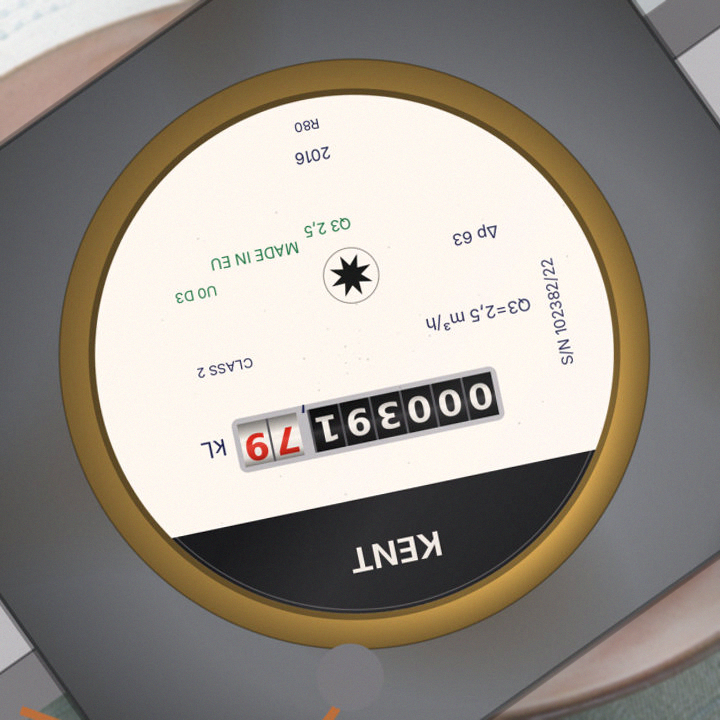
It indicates 391.79 kL
